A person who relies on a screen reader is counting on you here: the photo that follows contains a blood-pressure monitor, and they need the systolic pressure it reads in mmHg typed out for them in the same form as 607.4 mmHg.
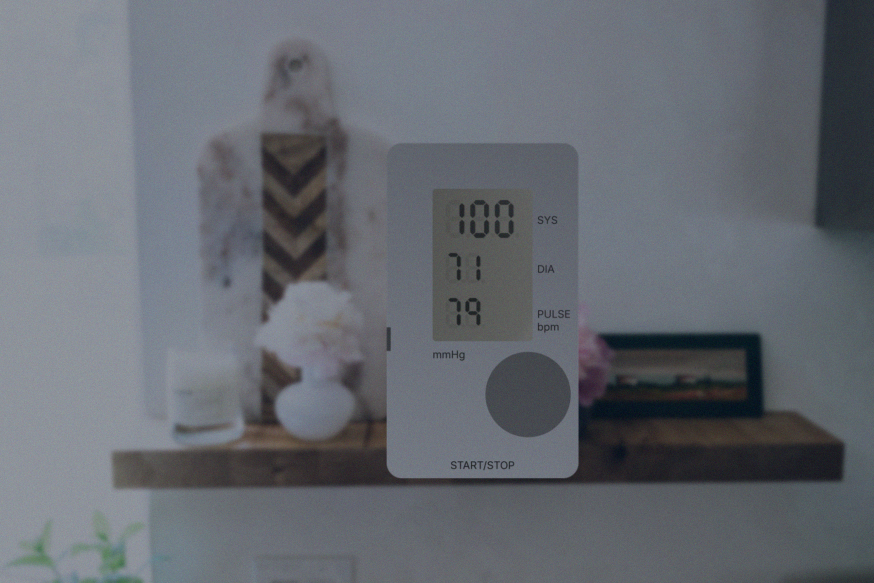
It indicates 100 mmHg
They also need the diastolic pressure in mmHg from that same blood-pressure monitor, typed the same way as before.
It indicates 71 mmHg
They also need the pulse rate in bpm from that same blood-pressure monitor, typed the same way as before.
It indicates 79 bpm
